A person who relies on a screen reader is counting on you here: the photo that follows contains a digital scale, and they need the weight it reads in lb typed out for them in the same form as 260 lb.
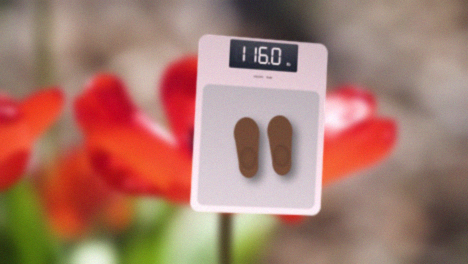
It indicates 116.0 lb
